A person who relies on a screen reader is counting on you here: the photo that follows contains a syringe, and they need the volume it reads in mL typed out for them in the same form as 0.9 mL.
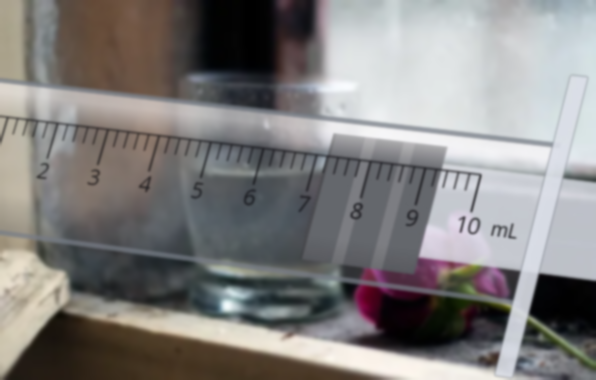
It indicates 7.2 mL
